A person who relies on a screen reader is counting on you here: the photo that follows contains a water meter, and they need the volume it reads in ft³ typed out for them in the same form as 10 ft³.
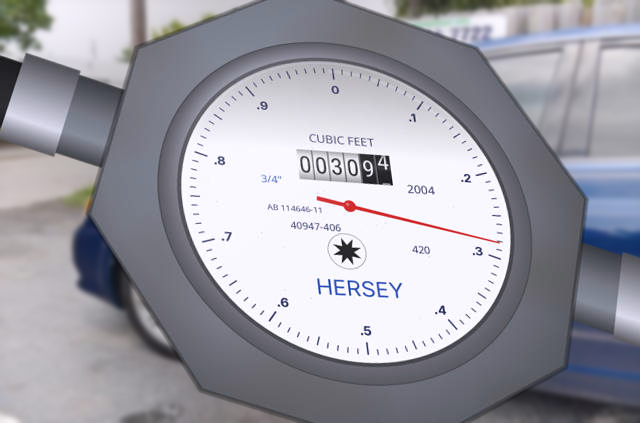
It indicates 3094.28 ft³
